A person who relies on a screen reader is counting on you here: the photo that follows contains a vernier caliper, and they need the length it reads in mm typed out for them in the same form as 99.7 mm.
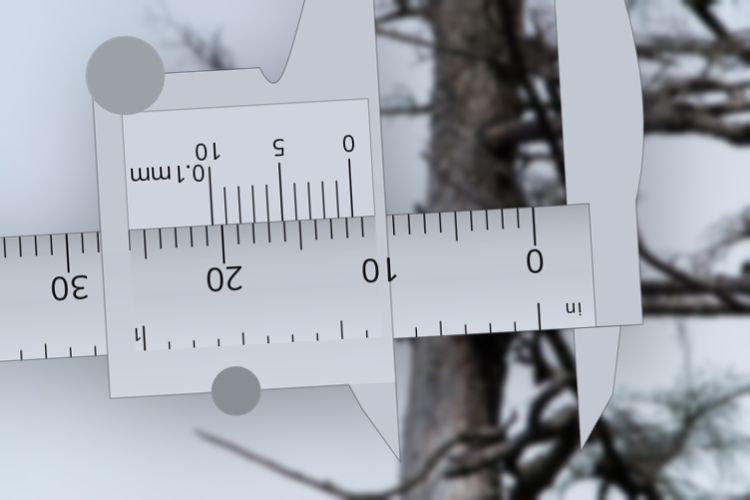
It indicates 11.6 mm
